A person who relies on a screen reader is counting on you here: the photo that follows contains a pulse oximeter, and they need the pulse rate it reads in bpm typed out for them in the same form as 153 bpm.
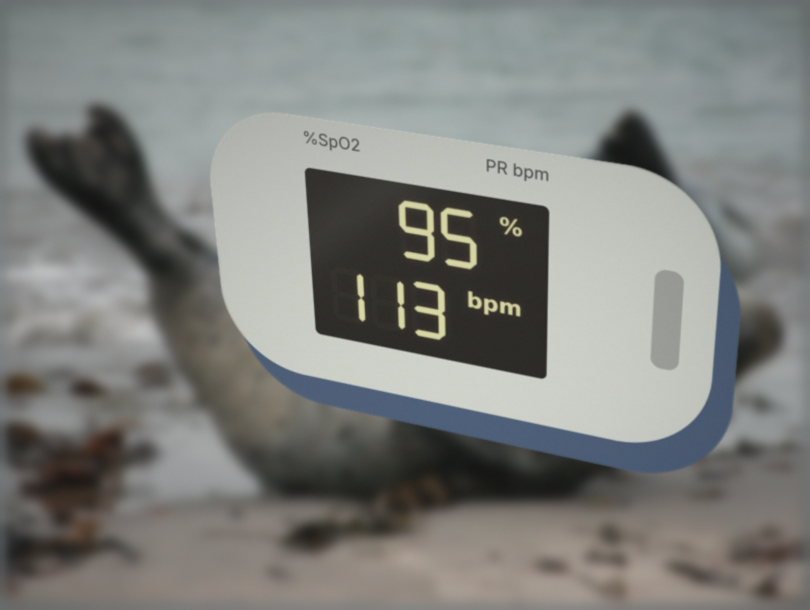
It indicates 113 bpm
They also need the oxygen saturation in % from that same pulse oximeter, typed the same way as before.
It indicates 95 %
